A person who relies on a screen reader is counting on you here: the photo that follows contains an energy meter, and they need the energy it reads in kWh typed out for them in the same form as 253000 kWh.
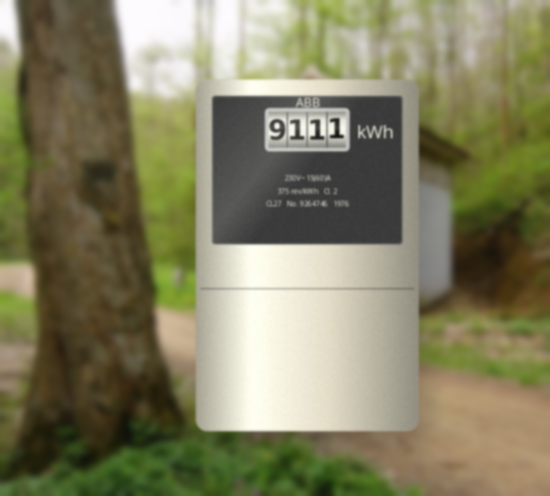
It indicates 9111 kWh
